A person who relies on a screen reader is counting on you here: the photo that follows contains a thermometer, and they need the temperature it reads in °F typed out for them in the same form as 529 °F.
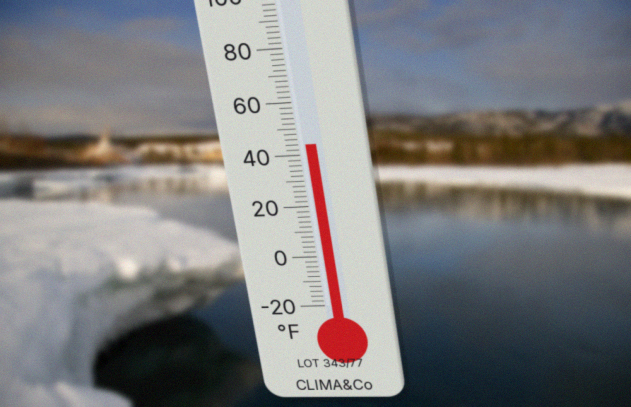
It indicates 44 °F
